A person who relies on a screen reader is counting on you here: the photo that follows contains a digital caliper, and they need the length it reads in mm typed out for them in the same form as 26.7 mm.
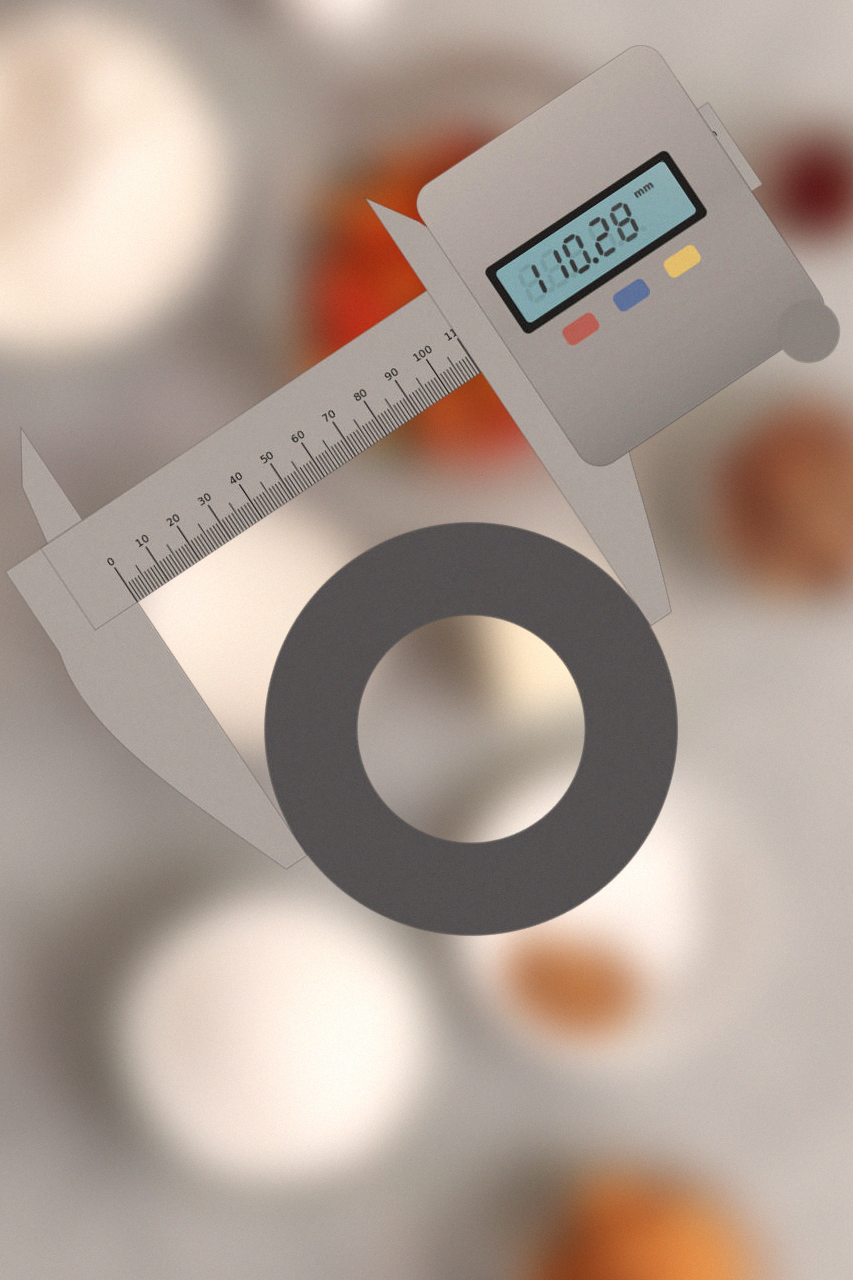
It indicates 110.28 mm
